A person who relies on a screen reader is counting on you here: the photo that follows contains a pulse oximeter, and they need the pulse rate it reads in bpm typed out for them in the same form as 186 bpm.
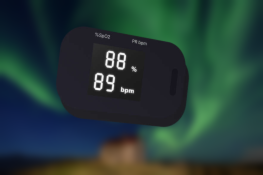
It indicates 89 bpm
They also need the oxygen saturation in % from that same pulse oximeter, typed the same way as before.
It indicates 88 %
